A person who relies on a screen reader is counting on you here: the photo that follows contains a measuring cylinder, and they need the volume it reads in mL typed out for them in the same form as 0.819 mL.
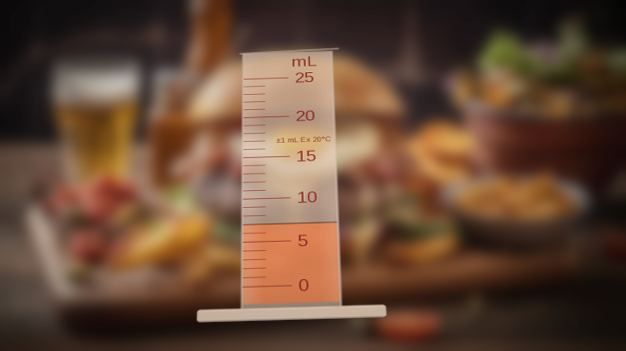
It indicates 7 mL
